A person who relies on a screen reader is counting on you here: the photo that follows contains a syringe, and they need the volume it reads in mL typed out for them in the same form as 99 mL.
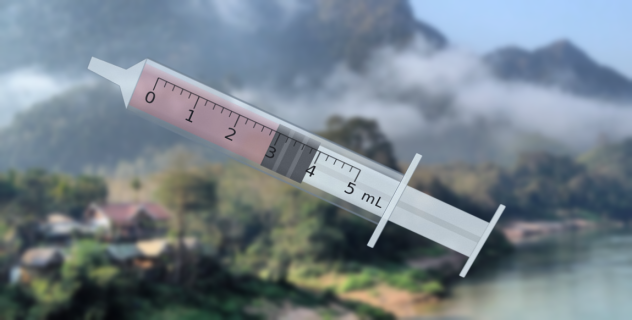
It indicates 2.9 mL
